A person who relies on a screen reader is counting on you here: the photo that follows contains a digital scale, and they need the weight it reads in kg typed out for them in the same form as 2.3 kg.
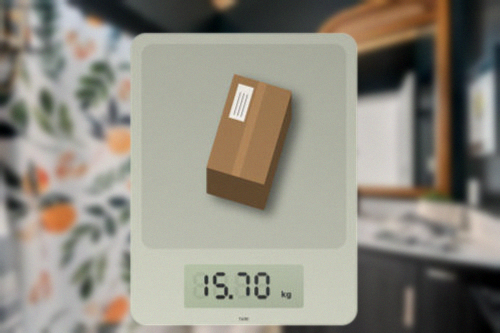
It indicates 15.70 kg
